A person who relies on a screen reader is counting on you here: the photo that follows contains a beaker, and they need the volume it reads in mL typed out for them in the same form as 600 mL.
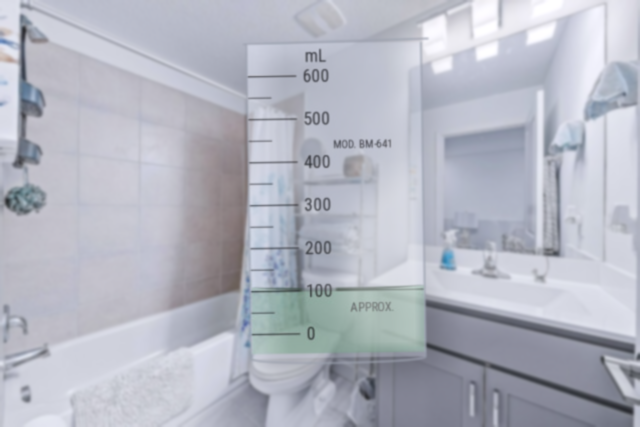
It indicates 100 mL
